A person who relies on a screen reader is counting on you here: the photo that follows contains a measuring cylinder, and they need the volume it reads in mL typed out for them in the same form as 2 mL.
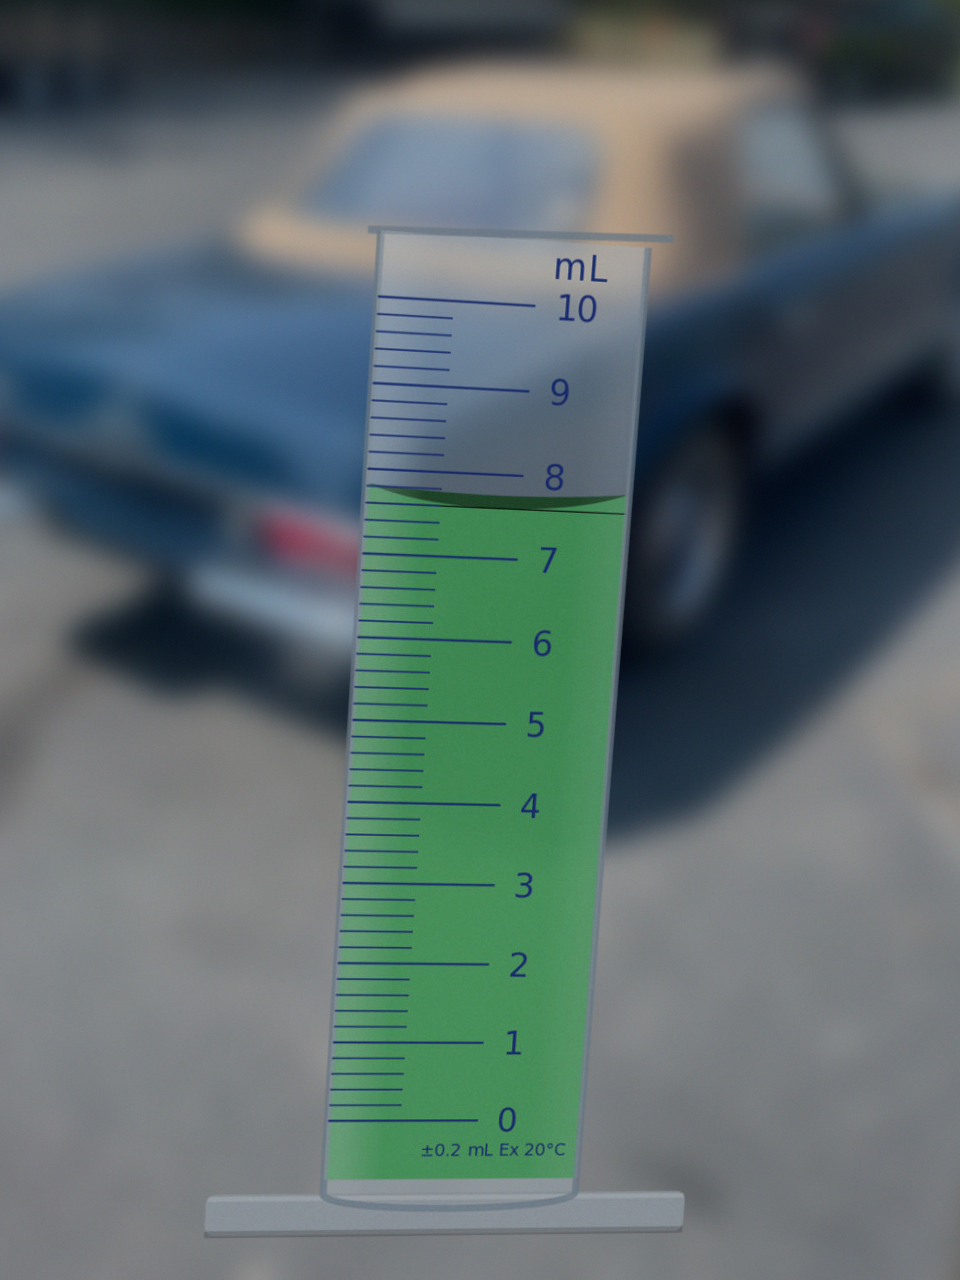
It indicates 7.6 mL
